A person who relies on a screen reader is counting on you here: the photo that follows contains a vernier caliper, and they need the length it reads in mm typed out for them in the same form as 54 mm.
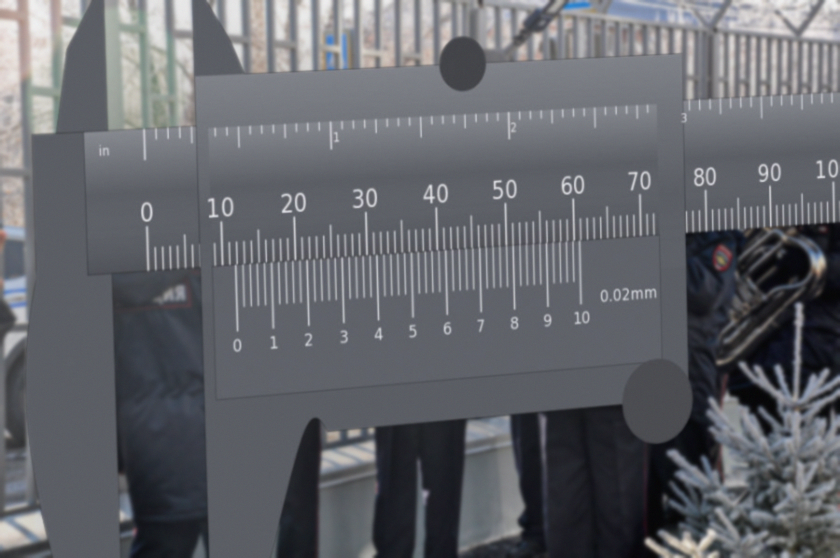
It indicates 11.8 mm
